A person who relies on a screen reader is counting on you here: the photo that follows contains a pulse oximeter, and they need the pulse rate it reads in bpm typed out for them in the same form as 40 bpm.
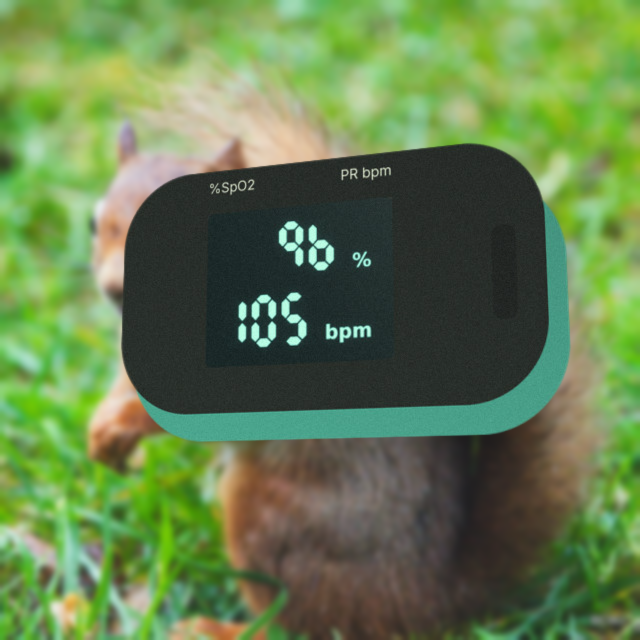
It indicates 105 bpm
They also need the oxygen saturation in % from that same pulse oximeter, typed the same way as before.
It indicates 96 %
